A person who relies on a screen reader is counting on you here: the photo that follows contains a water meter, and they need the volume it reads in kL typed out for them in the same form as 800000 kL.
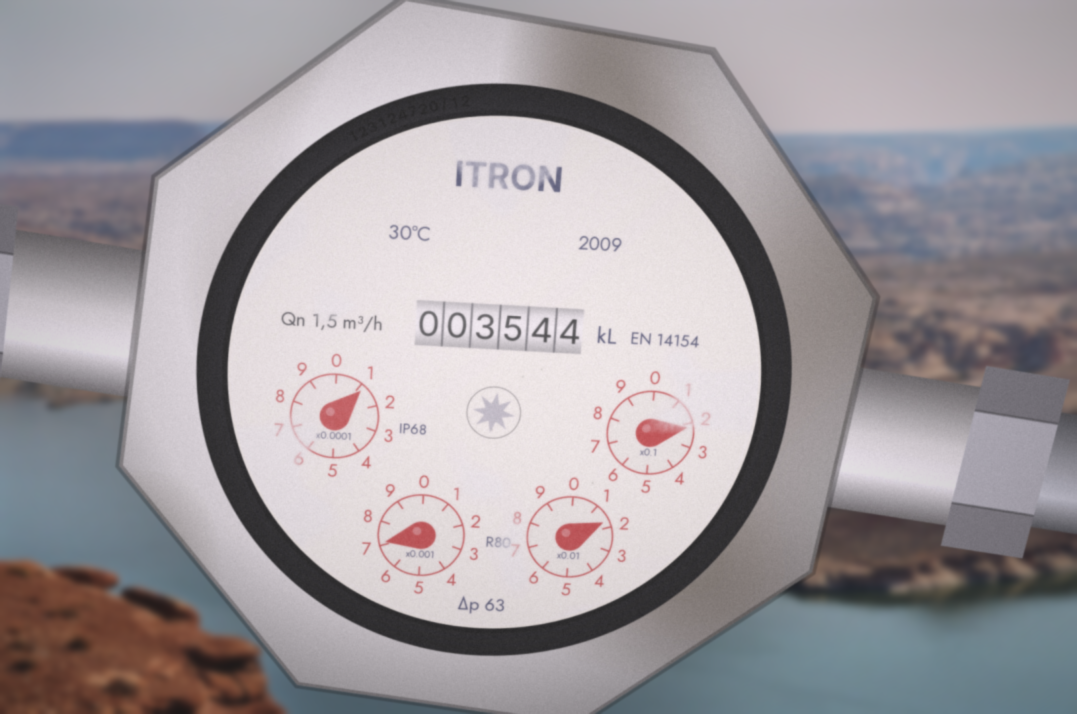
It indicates 3544.2171 kL
